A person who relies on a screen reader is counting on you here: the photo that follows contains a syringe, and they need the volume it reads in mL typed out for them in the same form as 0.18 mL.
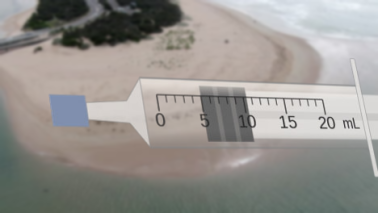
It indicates 5 mL
